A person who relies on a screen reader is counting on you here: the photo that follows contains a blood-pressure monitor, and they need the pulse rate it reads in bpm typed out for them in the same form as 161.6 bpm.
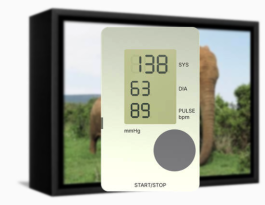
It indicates 89 bpm
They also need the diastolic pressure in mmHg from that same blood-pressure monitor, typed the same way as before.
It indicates 63 mmHg
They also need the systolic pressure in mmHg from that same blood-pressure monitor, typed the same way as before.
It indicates 138 mmHg
